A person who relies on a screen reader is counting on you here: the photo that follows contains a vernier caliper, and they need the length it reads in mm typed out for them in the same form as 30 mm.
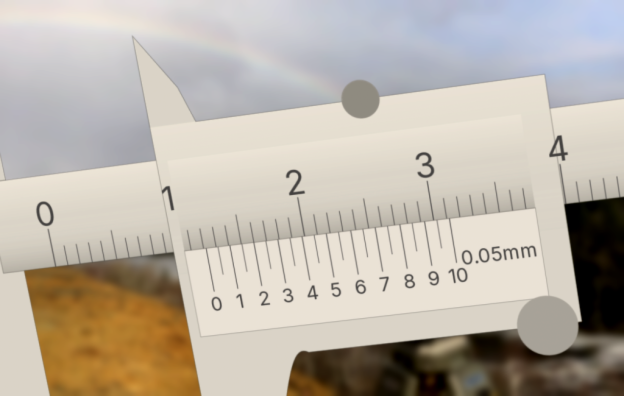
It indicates 12.2 mm
